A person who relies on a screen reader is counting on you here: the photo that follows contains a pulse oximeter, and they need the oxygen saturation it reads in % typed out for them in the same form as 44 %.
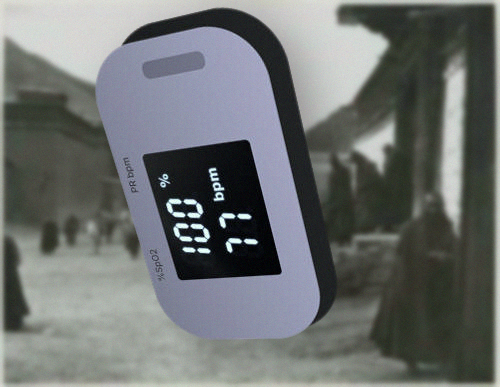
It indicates 100 %
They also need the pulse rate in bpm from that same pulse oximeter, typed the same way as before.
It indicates 77 bpm
